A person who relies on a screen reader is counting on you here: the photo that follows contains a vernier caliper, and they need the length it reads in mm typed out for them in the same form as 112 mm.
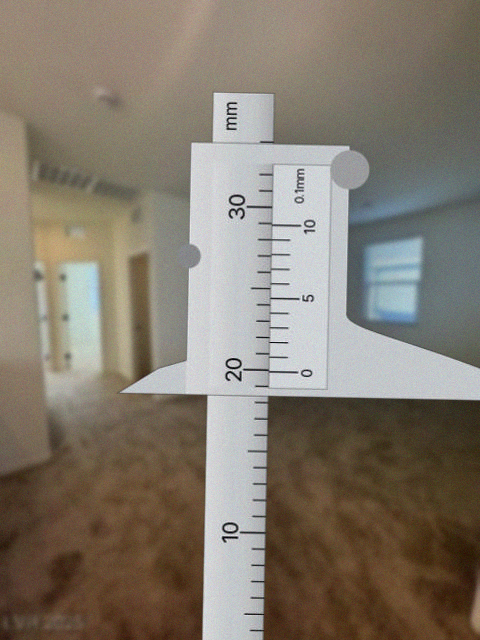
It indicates 19.9 mm
